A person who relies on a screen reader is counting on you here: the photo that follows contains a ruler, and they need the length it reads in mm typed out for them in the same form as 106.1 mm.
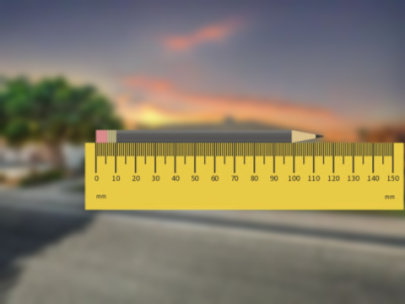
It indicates 115 mm
